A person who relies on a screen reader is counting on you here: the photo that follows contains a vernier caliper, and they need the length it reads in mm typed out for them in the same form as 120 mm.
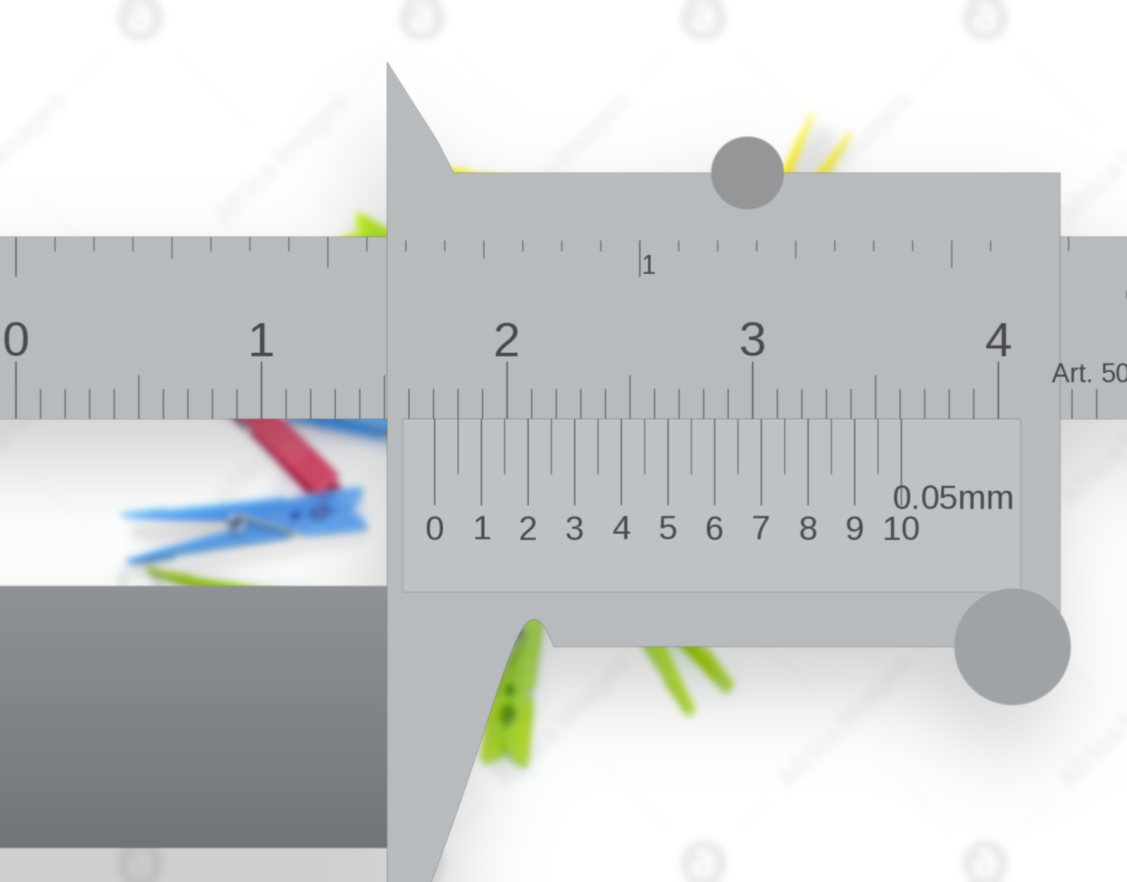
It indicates 17.05 mm
